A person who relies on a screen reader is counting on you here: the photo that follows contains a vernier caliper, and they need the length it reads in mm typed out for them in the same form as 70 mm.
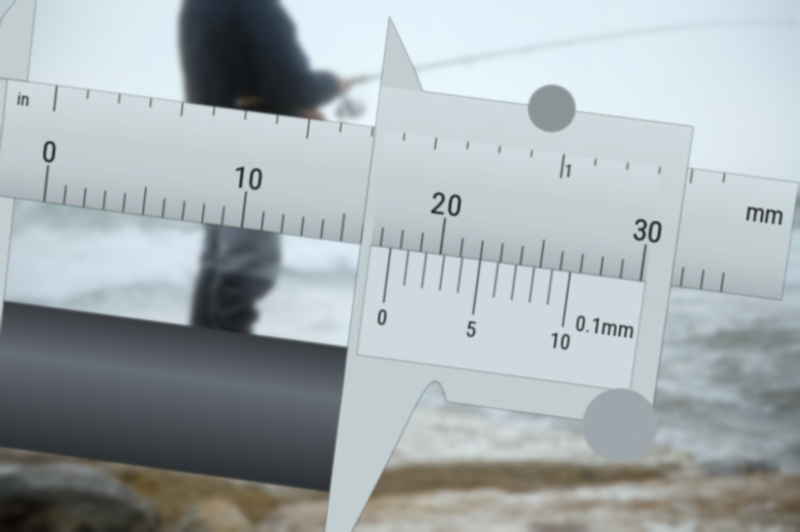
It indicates 17.5 mm
